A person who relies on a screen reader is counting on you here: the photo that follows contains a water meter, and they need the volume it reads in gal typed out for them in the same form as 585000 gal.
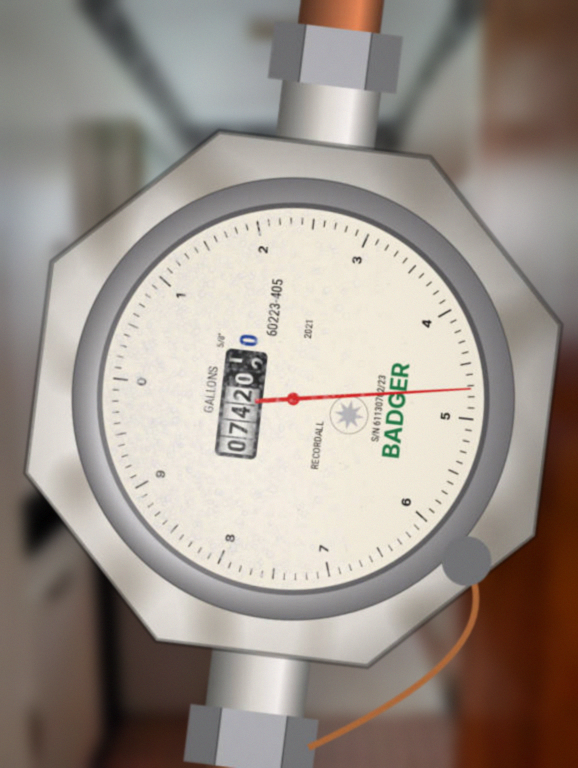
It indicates 742014.7 gal
